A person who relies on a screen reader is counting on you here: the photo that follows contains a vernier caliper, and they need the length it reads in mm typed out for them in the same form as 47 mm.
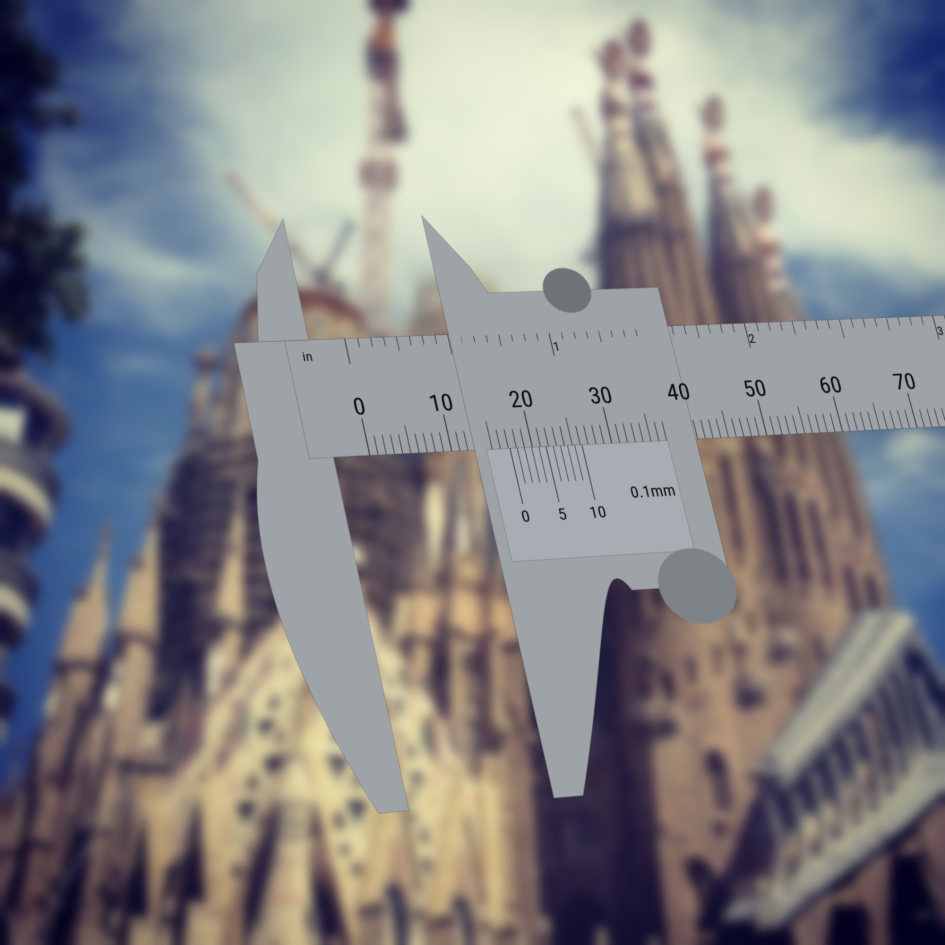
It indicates 17.2 mm
